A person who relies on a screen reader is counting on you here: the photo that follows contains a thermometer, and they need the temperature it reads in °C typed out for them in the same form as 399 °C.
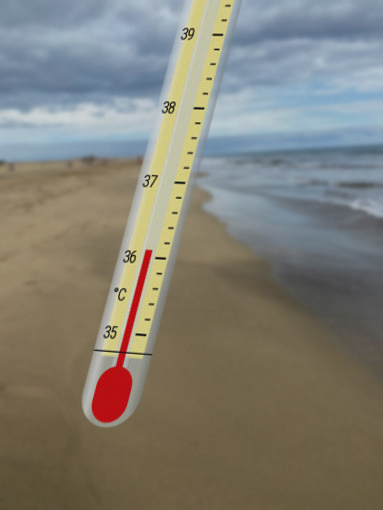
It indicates 36.1 °C
